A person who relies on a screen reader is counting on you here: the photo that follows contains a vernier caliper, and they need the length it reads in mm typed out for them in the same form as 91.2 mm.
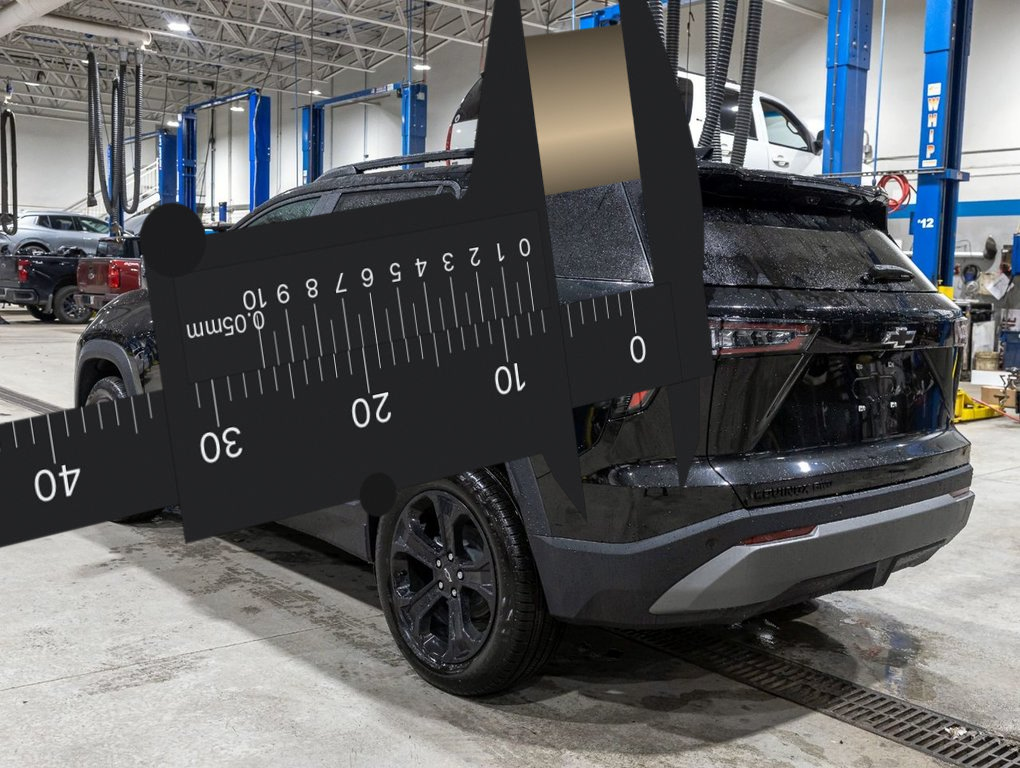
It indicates 7.6 mm
